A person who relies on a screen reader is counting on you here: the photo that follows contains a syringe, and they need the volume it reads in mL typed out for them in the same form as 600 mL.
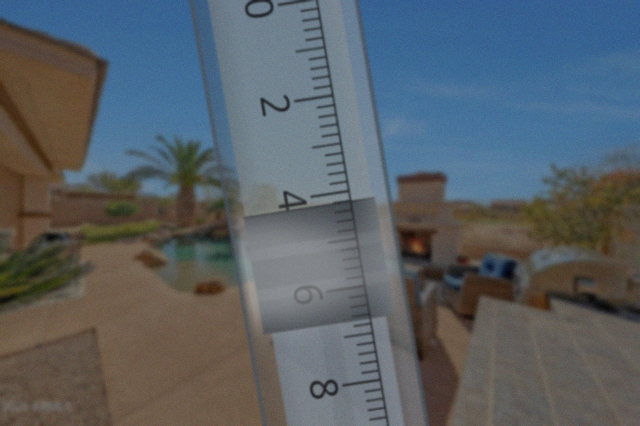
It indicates 4.2 mL
